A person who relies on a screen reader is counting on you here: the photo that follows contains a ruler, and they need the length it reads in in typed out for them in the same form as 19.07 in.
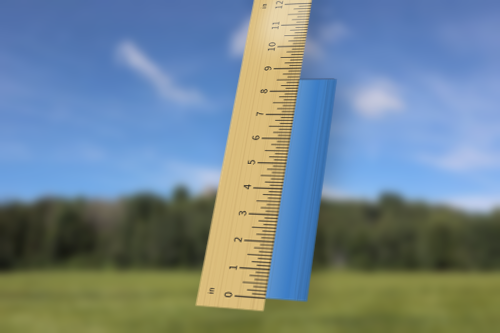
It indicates 8.5 in
